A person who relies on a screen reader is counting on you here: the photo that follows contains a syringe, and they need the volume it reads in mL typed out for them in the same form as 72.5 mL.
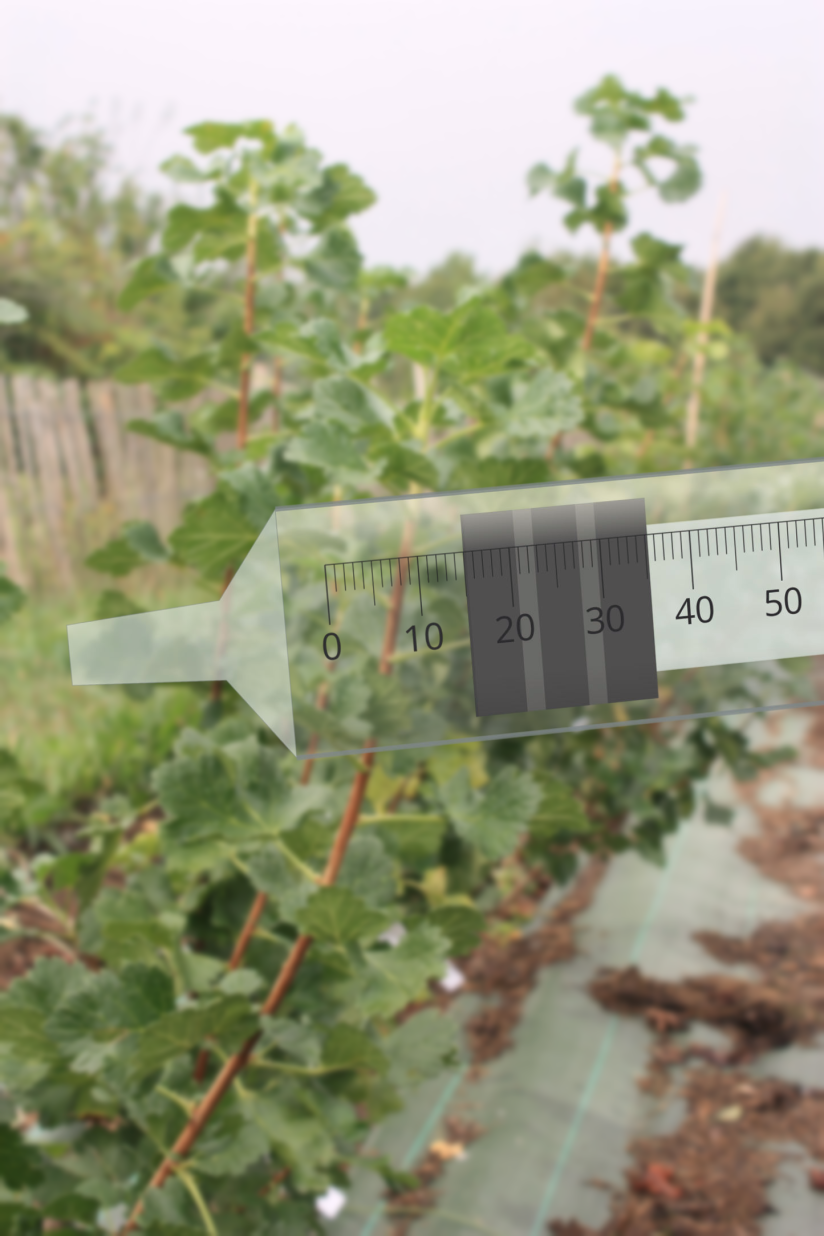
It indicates 15 mL
